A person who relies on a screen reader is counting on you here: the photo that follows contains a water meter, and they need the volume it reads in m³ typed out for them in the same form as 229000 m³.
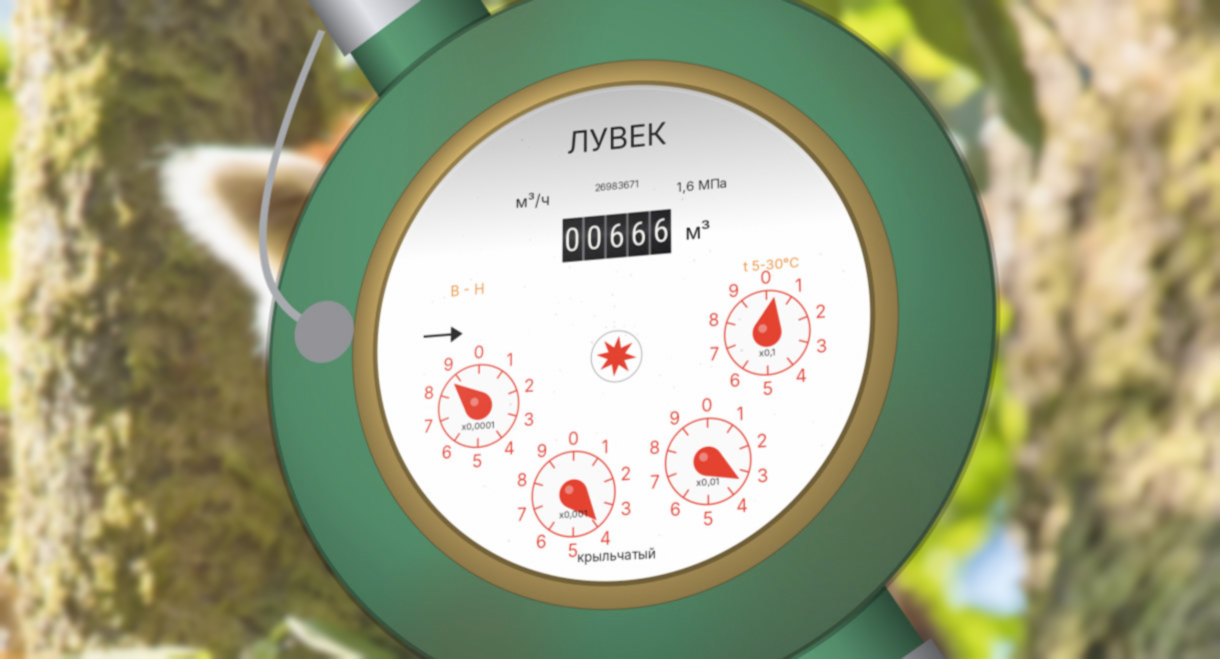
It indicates 666.0338 m³
